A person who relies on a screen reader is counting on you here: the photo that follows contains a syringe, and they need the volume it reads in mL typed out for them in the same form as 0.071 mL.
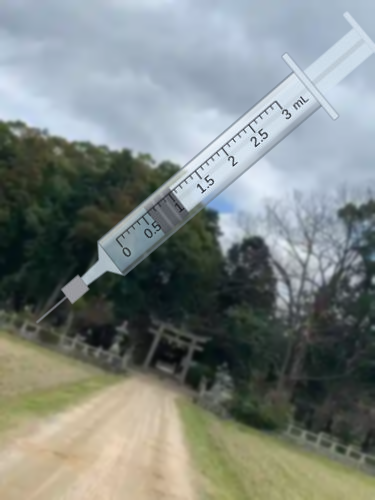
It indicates 0.6 mL
